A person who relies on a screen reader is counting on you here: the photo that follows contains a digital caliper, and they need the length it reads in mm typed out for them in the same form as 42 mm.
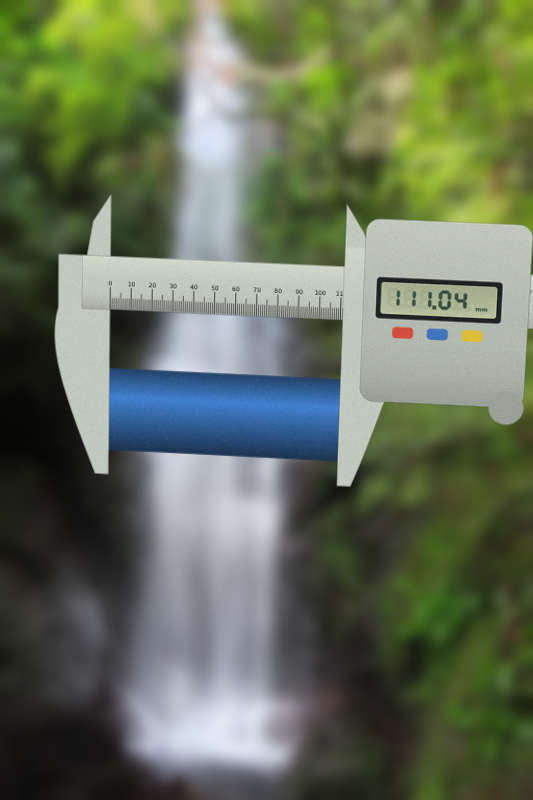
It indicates 111.04 mm
